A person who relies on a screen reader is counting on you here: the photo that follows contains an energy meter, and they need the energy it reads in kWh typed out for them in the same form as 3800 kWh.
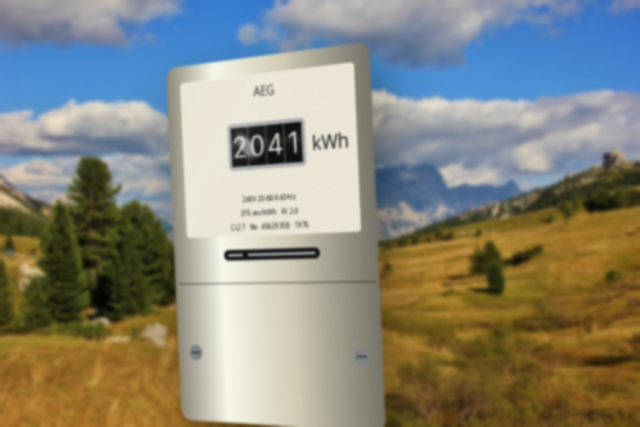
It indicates 2041 kWh
